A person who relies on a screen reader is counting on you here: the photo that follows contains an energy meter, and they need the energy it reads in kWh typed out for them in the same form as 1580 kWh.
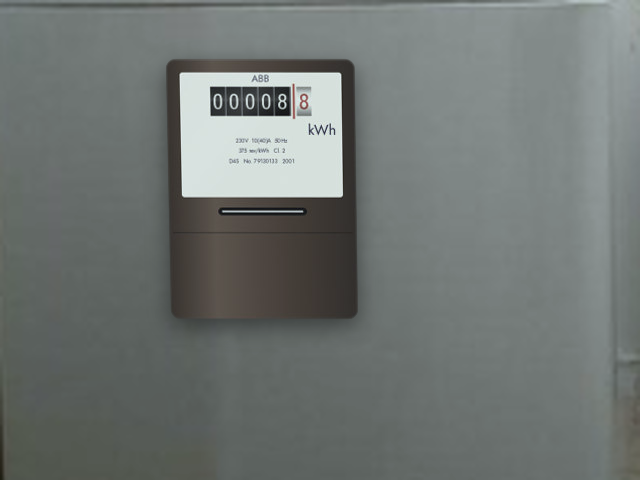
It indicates 8.8 kWh
